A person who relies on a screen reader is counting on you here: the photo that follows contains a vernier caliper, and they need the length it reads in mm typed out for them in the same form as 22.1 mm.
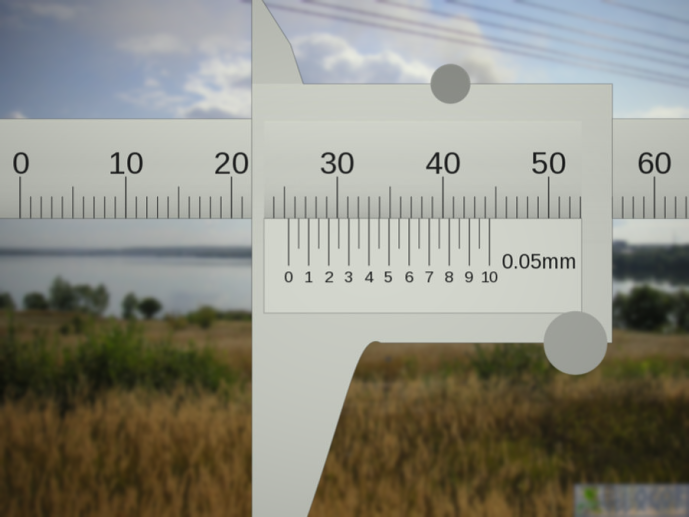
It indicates 25.4 mm
